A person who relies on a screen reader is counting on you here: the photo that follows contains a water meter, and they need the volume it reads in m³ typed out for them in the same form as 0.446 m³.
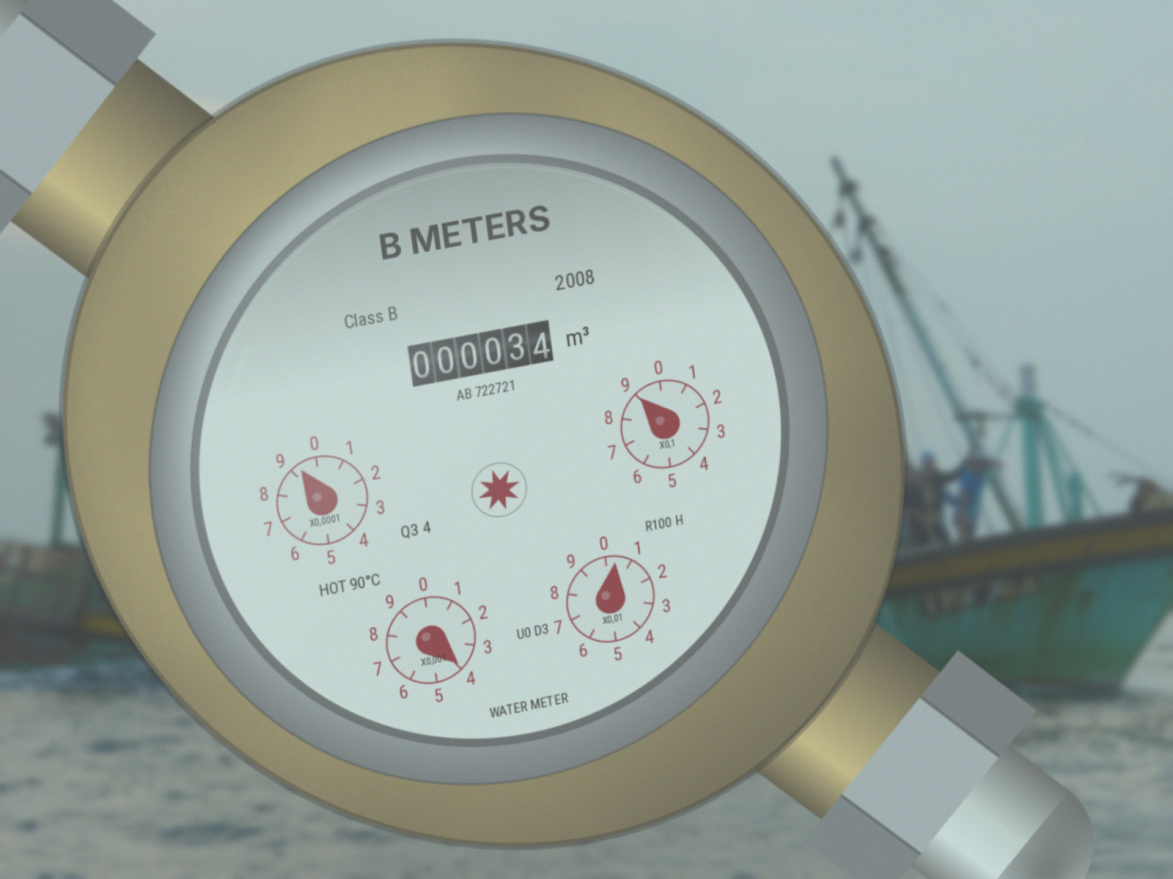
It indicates 33.9039 m³
